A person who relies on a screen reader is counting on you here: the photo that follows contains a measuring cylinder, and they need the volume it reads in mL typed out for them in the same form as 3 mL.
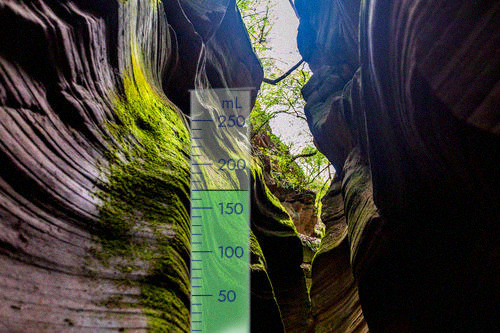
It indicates 170 mL
